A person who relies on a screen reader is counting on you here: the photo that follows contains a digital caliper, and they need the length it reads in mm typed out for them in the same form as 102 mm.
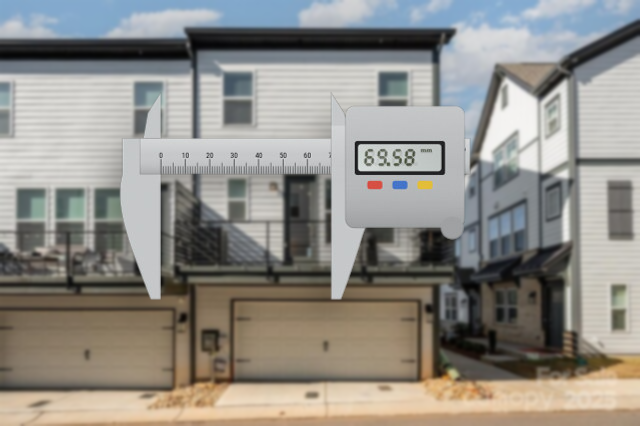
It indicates 69.58 mm
